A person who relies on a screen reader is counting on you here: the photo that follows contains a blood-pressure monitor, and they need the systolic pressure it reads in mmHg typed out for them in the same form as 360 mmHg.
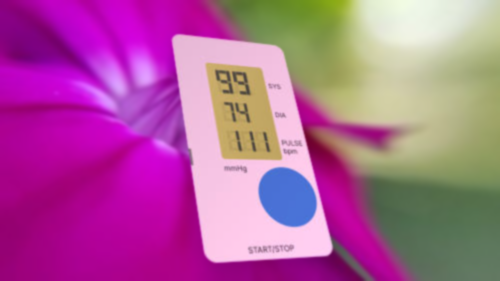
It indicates 99 mmHg
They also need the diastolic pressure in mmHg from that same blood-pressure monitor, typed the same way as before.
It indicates 74 mmHg
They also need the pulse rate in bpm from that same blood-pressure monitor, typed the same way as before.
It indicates 111 bpm
